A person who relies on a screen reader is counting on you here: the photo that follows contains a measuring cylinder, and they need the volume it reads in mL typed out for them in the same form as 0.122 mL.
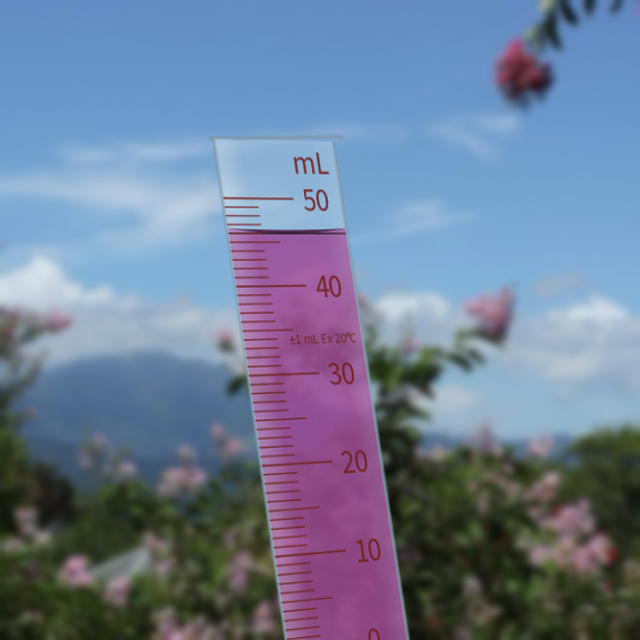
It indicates 46 mL
